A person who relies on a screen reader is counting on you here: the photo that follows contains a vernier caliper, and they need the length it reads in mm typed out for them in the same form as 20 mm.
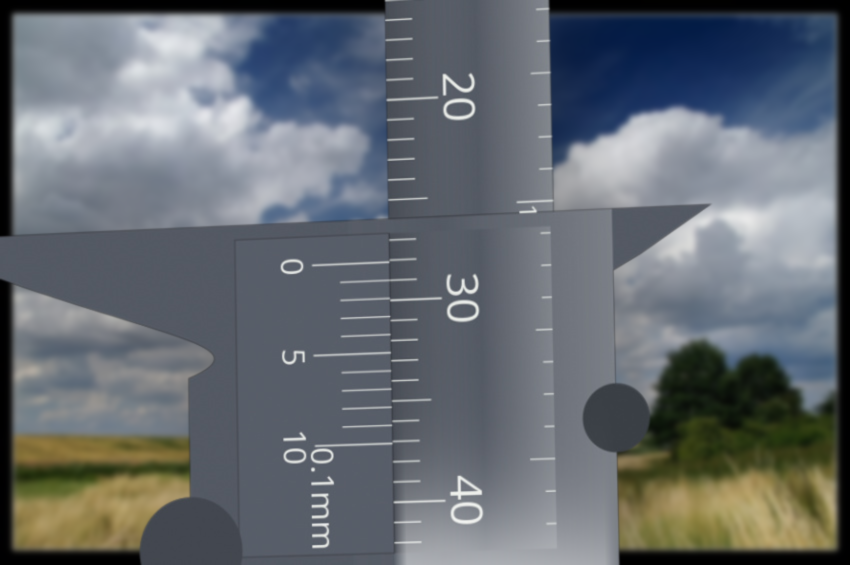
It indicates 28.1 mm
